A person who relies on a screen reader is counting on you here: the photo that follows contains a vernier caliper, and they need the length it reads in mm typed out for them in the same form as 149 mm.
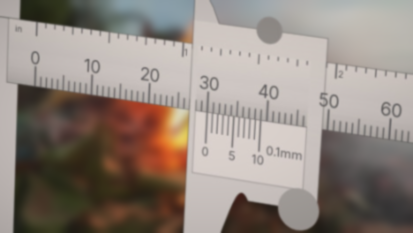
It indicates 30.0 mm
